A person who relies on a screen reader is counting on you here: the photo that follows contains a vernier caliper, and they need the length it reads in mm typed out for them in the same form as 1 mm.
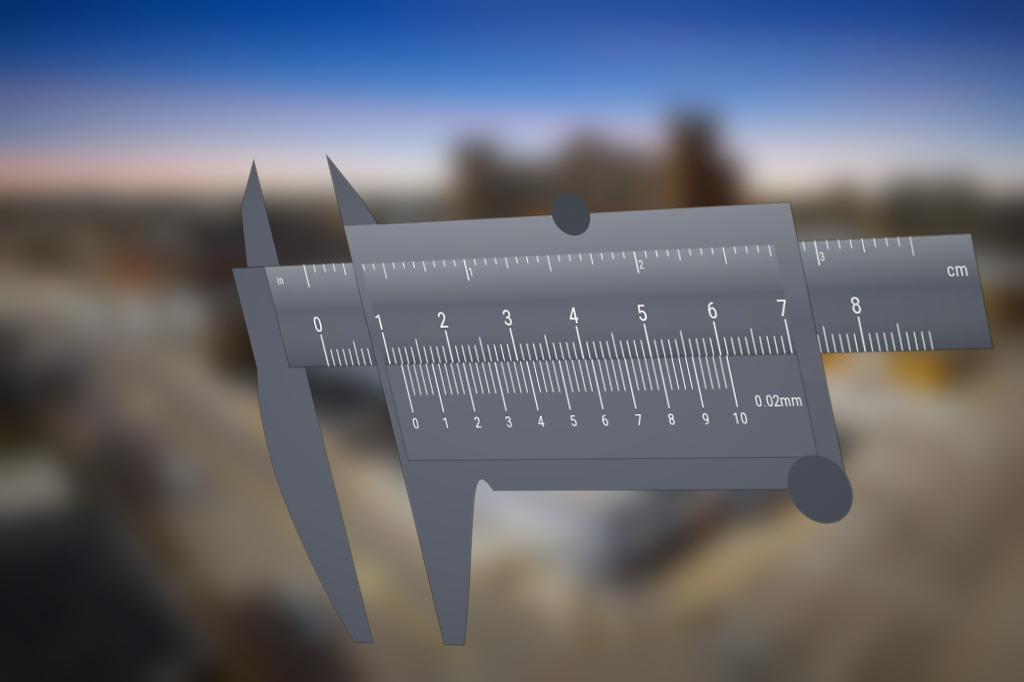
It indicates 11.8 mm
